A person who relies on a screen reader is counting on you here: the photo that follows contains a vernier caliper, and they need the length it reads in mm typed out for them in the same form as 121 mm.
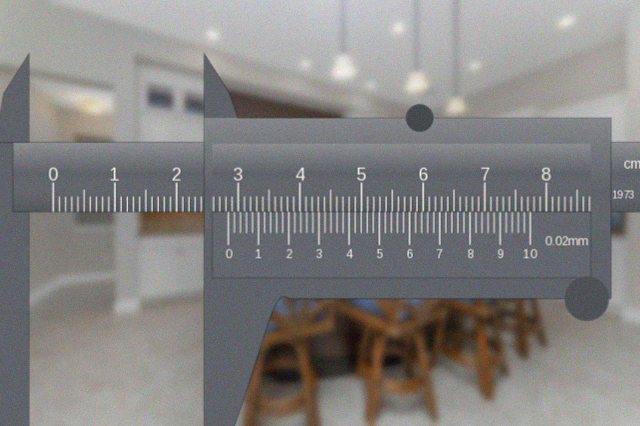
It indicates 28.4 mm
